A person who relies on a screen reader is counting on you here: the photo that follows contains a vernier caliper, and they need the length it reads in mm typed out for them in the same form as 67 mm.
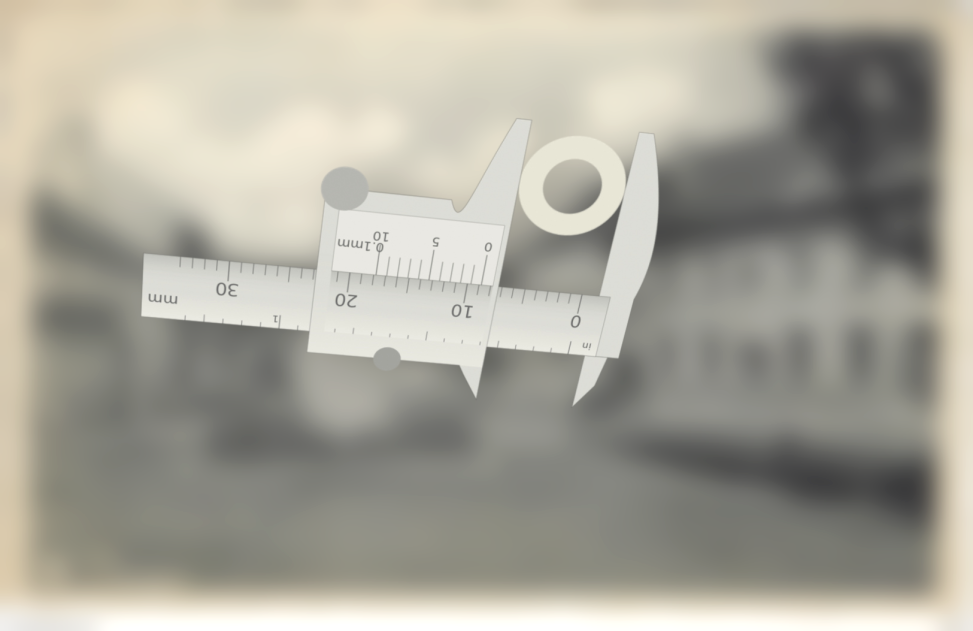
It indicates 8.8 mm
